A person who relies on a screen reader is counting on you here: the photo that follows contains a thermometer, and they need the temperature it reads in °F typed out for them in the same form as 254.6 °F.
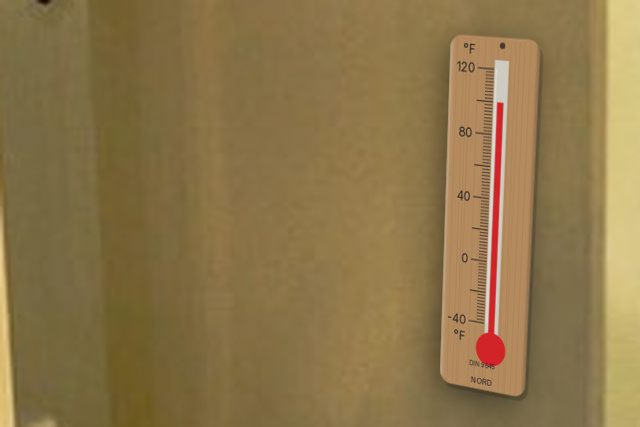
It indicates 100 °F
